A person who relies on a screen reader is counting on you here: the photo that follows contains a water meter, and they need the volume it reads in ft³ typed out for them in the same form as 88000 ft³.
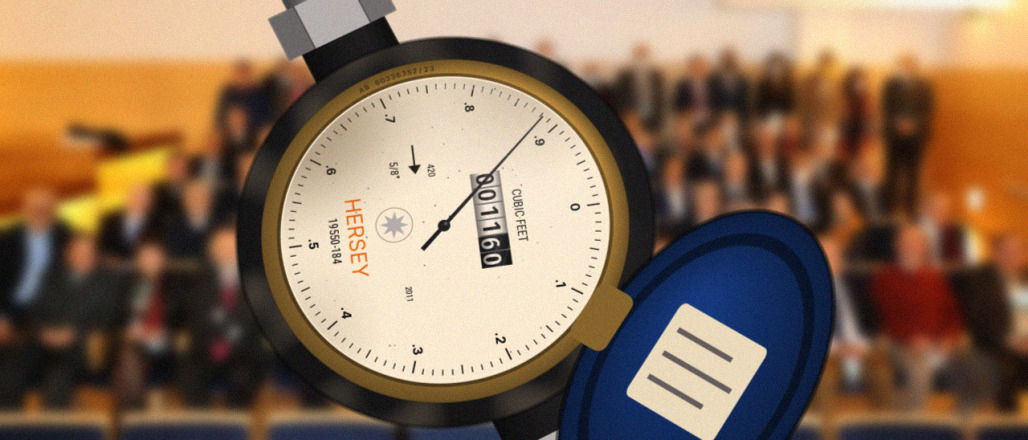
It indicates 1159.88 ft³
